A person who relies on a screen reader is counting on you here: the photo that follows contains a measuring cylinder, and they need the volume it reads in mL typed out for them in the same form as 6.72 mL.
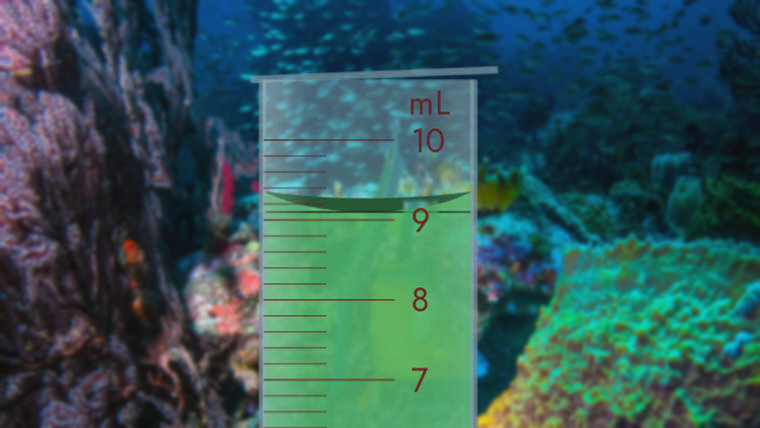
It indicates 9.1 mL
